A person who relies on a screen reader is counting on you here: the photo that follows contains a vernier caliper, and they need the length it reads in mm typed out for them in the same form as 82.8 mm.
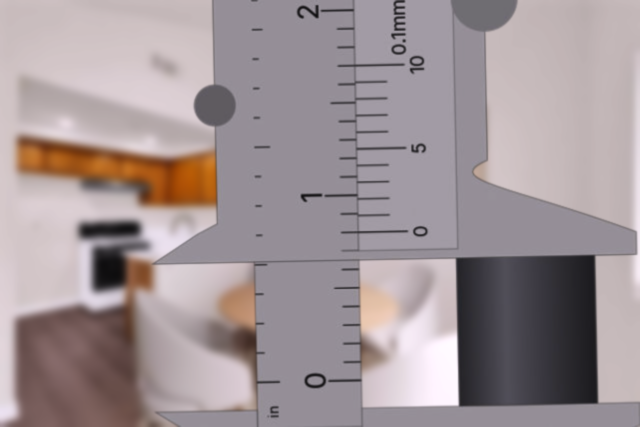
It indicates 8.0 mm
